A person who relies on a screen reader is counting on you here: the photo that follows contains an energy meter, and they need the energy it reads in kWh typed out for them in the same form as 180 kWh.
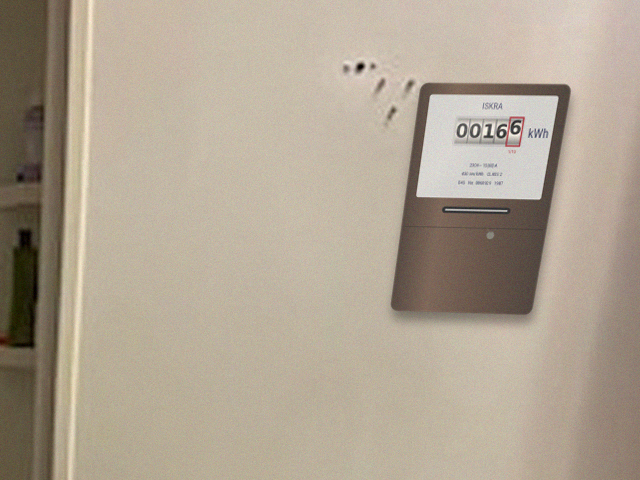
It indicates 16.6 kWh
